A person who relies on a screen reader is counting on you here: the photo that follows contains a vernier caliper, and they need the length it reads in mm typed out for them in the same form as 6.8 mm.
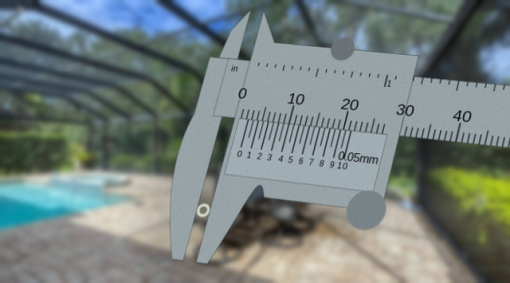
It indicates 2.4 mm
